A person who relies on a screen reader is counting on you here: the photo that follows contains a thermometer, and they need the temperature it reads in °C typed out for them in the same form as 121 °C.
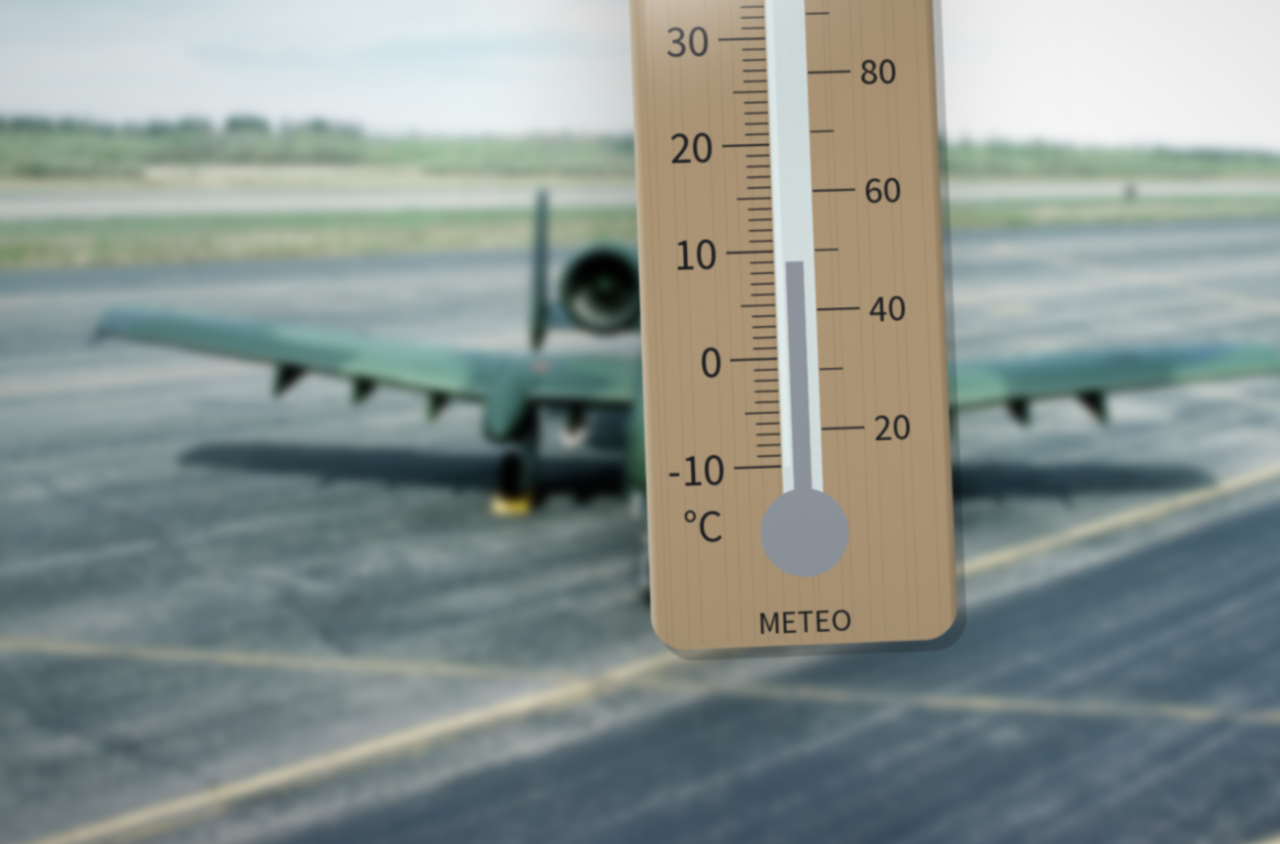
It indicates 9 °C
